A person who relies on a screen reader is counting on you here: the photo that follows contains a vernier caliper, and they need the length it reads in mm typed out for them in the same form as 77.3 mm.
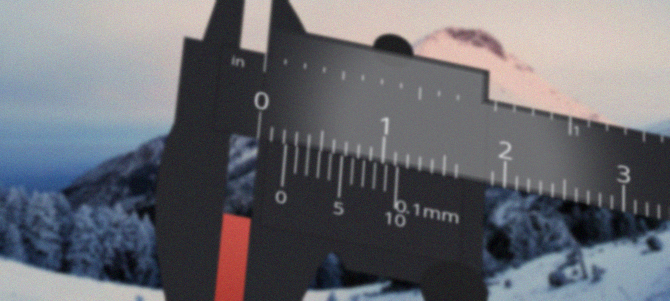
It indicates 2.2 mm
